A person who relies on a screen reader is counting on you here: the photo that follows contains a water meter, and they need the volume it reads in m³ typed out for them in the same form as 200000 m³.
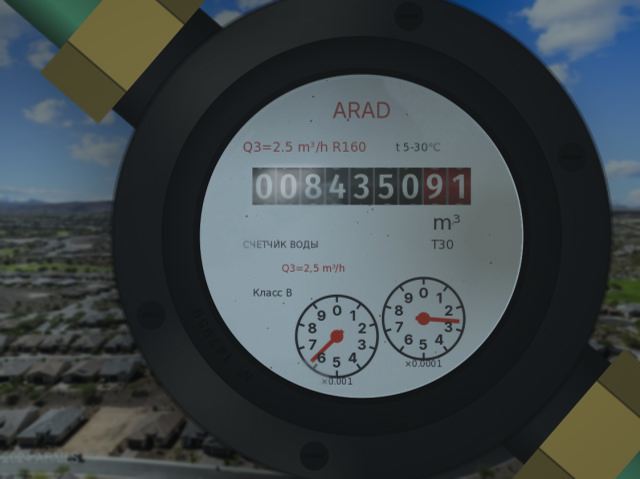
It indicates 84350.9162 m³
